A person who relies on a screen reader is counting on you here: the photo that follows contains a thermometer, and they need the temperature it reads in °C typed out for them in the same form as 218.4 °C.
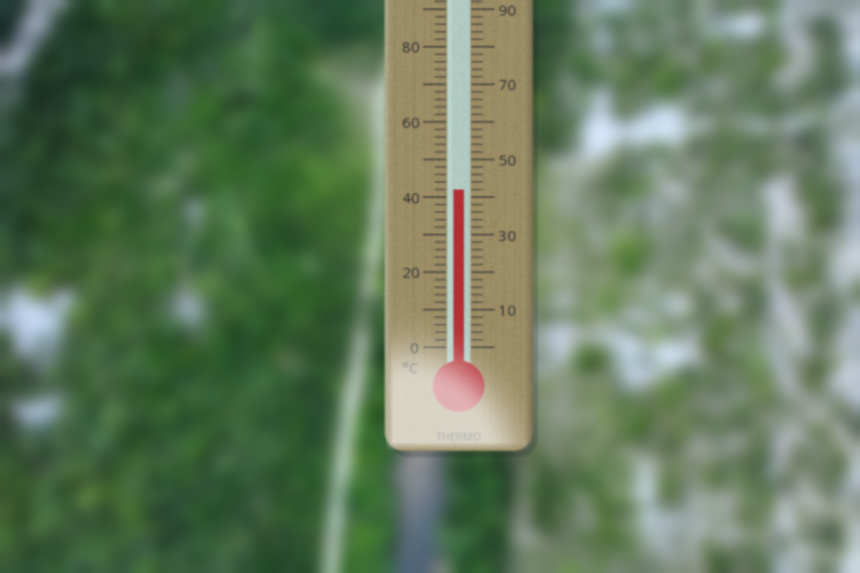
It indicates 42 °C
